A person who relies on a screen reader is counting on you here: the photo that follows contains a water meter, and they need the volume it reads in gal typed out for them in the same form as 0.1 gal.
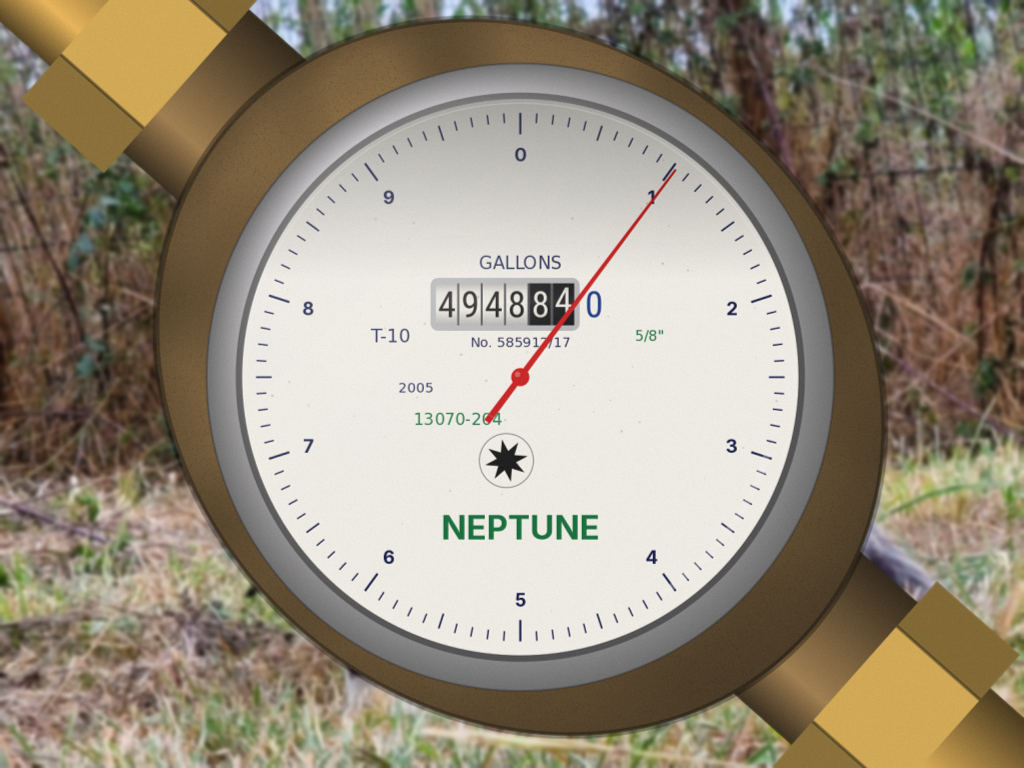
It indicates 4948841.0 gal
